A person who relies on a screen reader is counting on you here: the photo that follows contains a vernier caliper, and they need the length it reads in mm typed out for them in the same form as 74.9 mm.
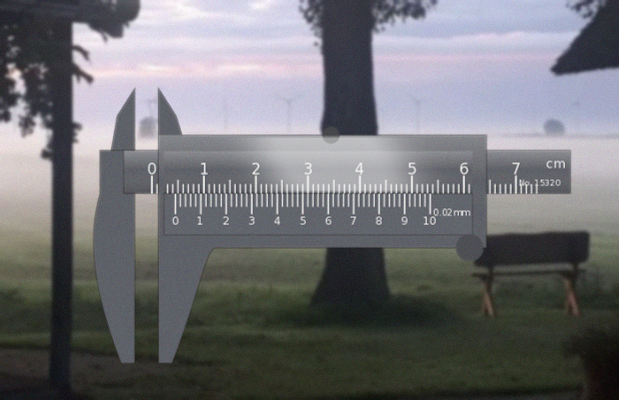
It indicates 4.5 mm
